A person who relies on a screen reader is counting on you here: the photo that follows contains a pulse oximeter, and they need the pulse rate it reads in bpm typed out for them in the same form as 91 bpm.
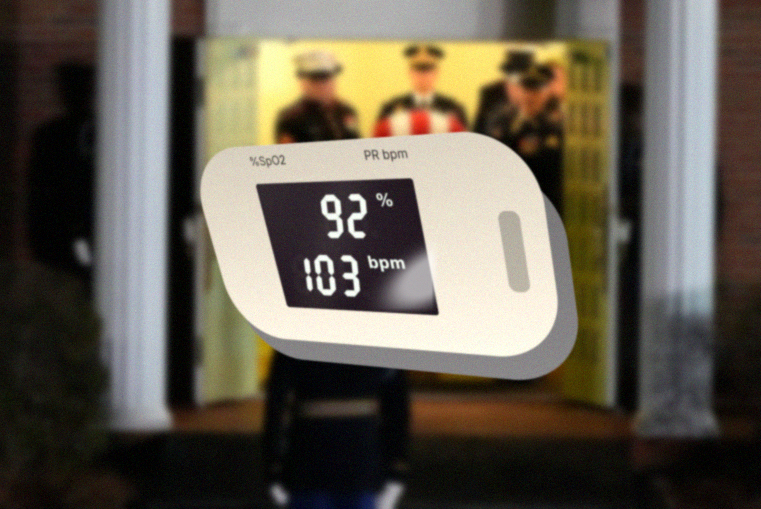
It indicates 103 bpm
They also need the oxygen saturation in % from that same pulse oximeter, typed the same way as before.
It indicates 92 %
